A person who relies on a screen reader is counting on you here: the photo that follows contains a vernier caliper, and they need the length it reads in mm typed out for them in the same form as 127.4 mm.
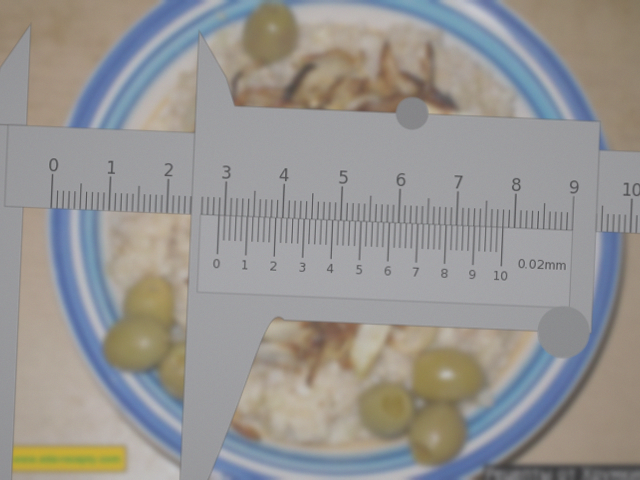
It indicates 29.0 mm
